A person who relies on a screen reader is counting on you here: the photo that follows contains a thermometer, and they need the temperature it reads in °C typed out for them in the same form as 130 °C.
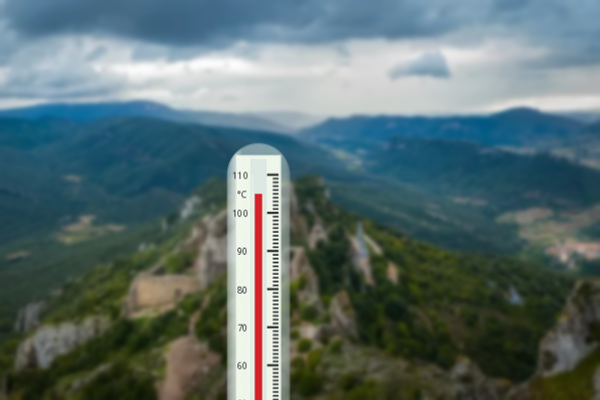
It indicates 105 °C
